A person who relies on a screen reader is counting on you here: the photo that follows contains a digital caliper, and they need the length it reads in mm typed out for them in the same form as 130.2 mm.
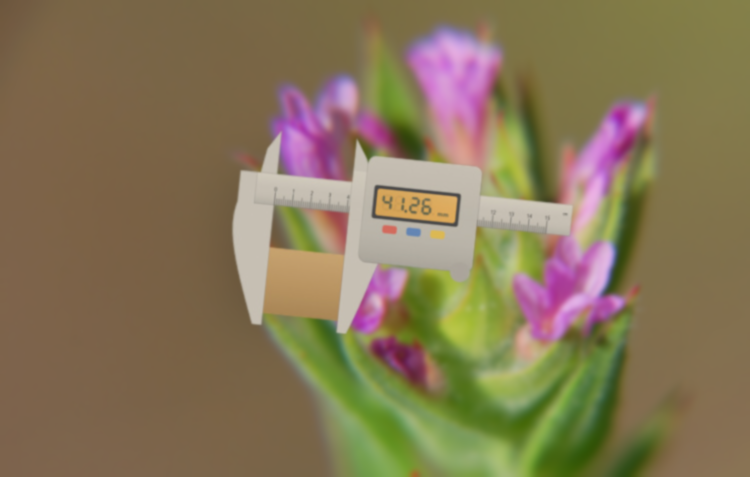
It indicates 41.26 mm
